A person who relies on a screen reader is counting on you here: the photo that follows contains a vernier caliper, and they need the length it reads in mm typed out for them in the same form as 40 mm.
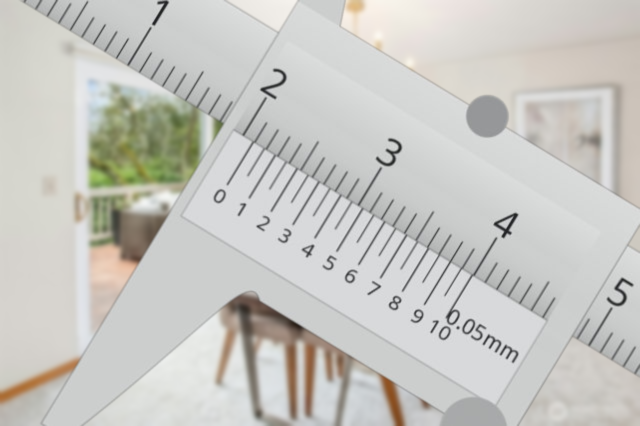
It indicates 20.9 mm
